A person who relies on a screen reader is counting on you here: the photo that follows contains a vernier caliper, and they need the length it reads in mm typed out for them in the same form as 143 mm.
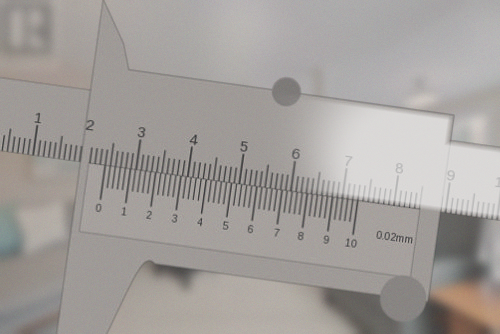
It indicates 24.0 mm
